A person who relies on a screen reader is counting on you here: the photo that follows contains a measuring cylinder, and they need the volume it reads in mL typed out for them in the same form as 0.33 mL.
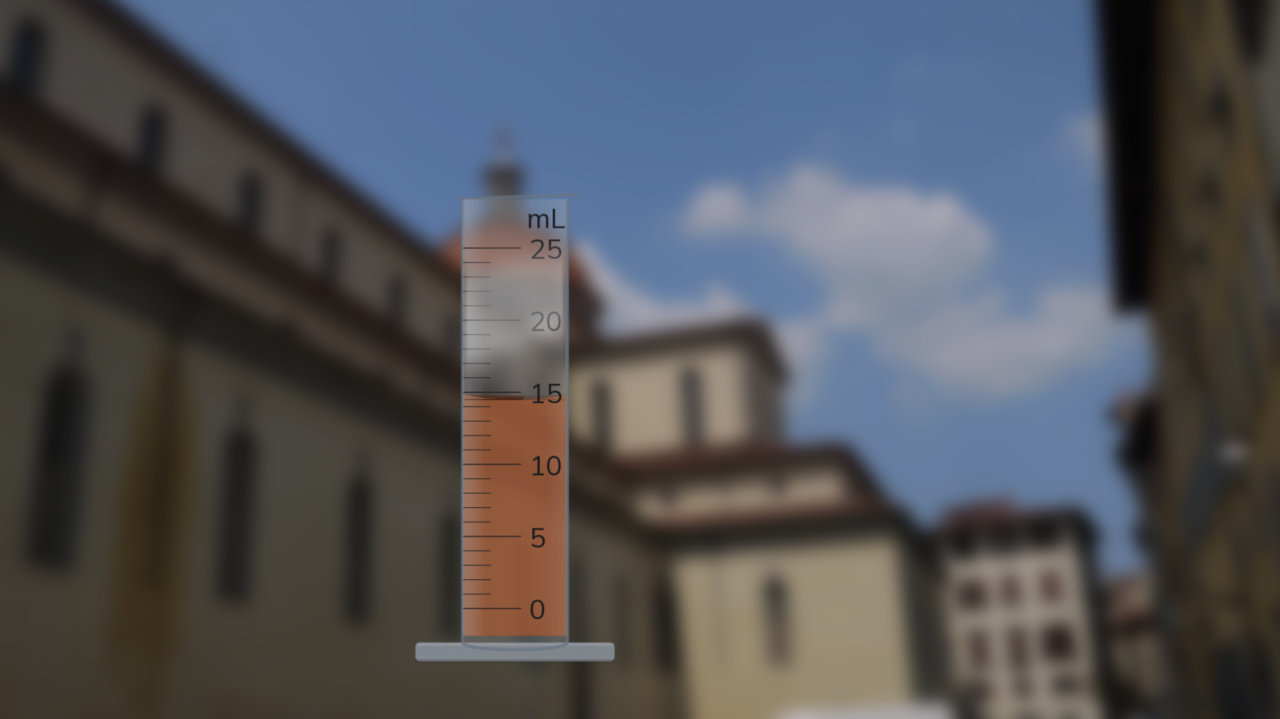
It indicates 14.5 mL
